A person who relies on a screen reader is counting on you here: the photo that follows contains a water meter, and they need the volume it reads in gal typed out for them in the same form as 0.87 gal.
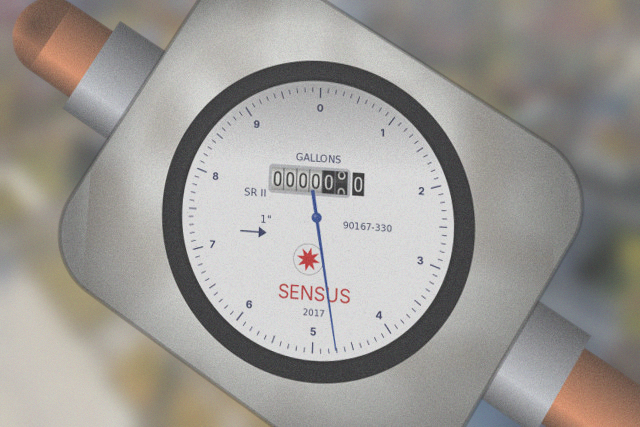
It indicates 84.7 gal
